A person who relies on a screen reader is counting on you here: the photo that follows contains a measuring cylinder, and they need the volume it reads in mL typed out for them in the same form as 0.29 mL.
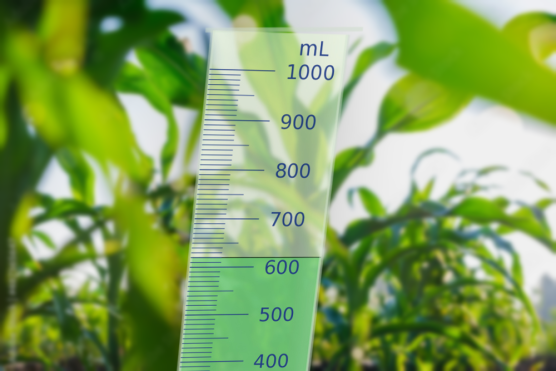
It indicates 620 mL
